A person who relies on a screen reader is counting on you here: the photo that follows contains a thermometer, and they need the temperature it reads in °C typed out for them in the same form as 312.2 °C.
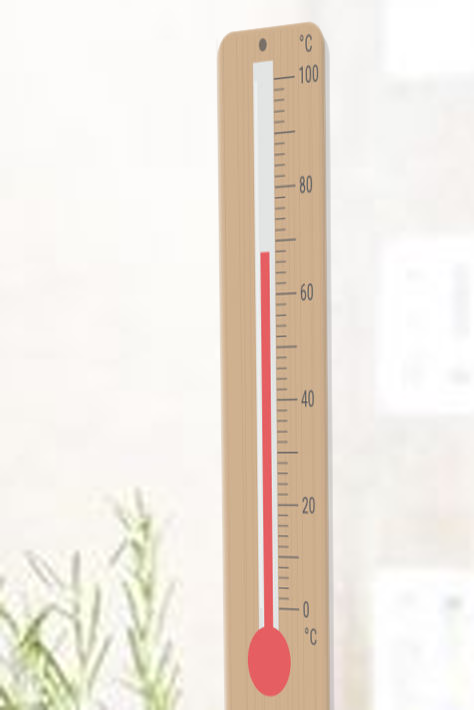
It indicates 68 °C
